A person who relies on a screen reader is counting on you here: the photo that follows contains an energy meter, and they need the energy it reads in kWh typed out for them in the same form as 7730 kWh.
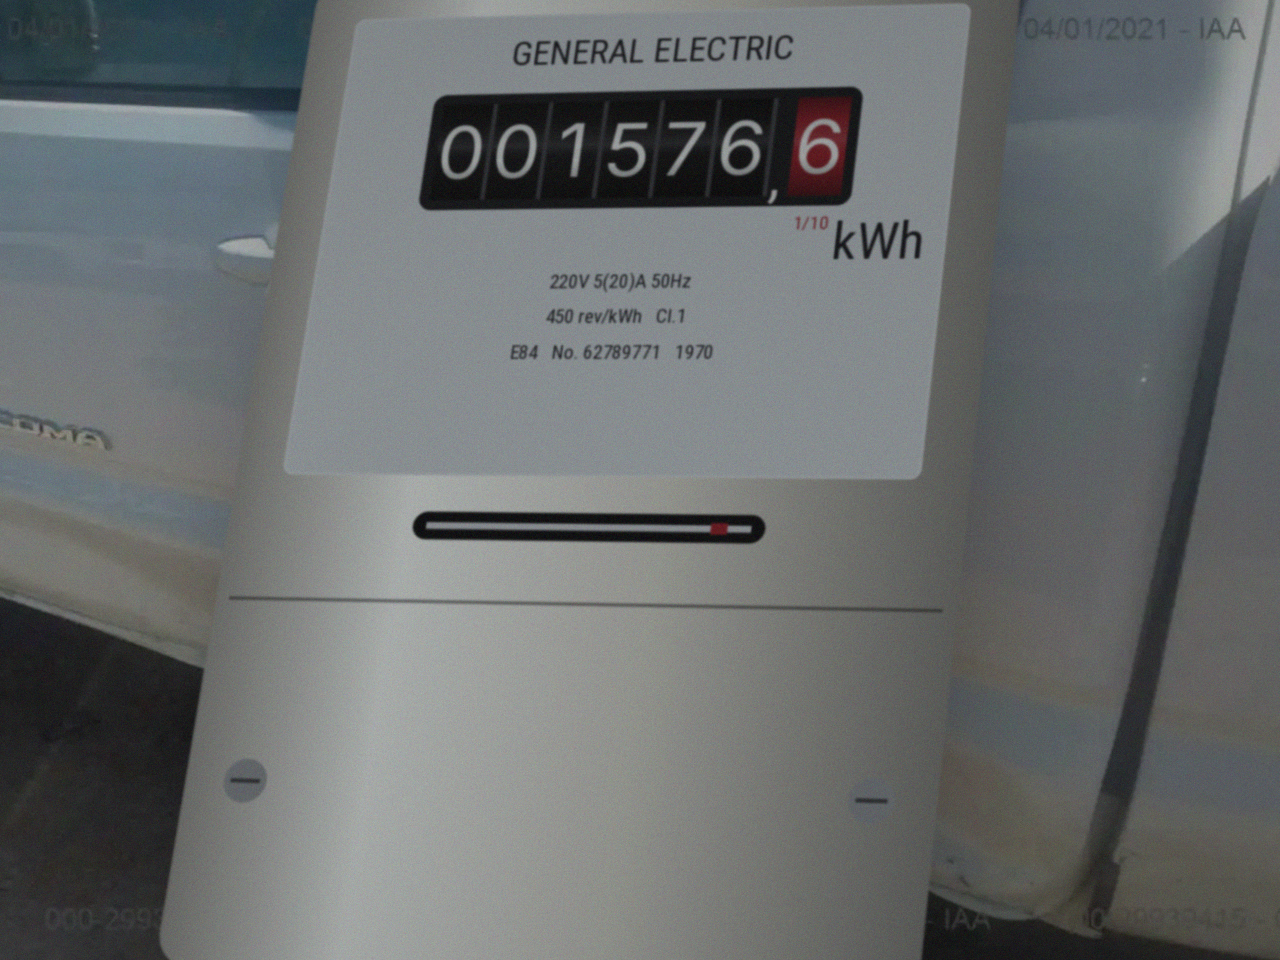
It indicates 1576.6 kWh
